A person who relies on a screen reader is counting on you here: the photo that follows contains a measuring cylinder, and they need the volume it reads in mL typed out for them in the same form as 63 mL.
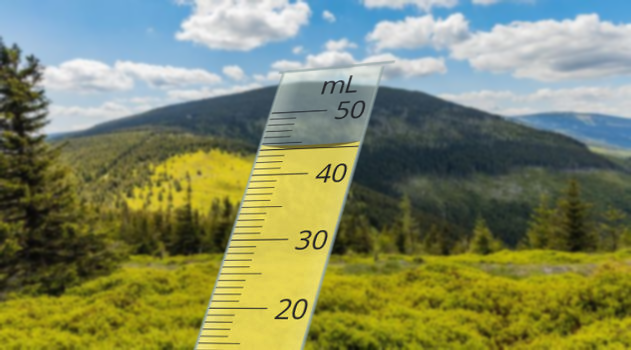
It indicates 44 mL
